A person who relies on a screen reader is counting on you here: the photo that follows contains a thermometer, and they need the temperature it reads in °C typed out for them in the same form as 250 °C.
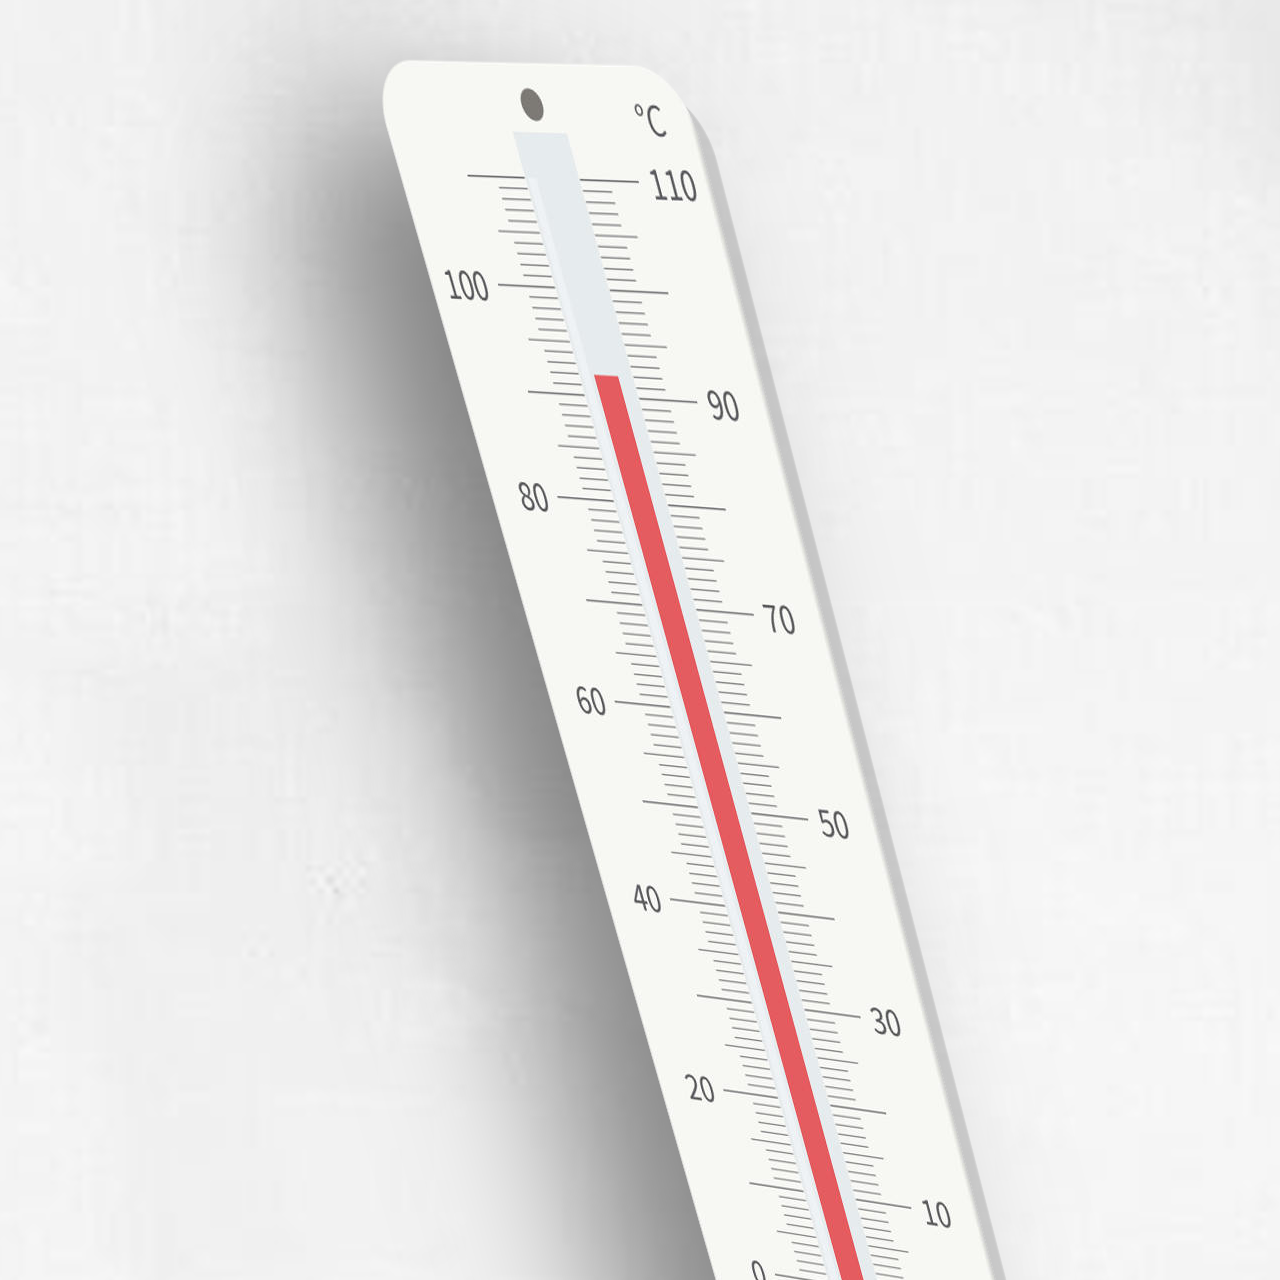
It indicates 92 °C
